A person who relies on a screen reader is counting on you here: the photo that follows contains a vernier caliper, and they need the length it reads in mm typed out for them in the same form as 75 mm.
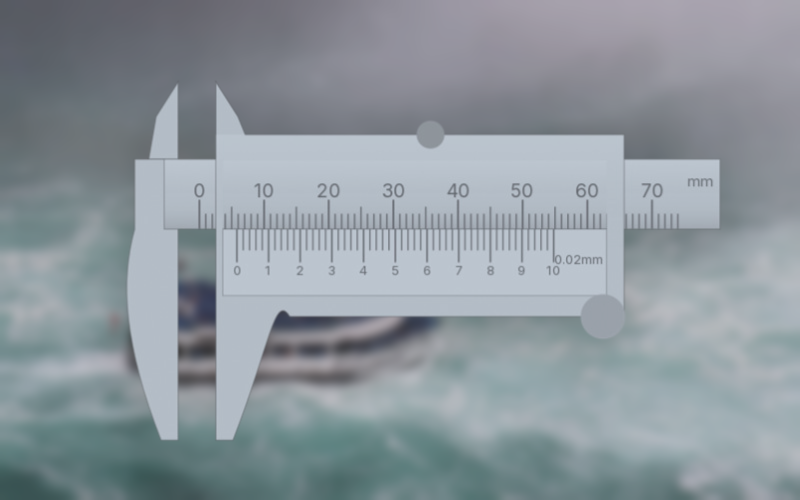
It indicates 5.8 mm
